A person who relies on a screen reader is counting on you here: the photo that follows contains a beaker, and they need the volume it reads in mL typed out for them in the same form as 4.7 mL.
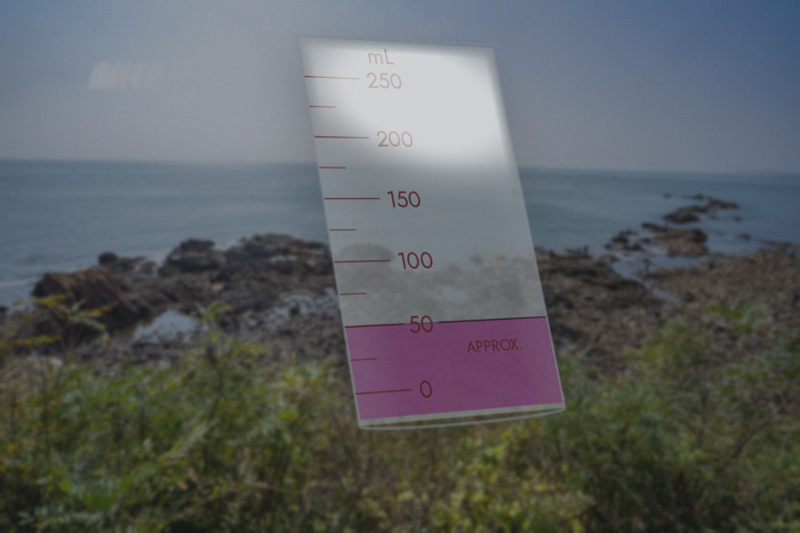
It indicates 50 mL
